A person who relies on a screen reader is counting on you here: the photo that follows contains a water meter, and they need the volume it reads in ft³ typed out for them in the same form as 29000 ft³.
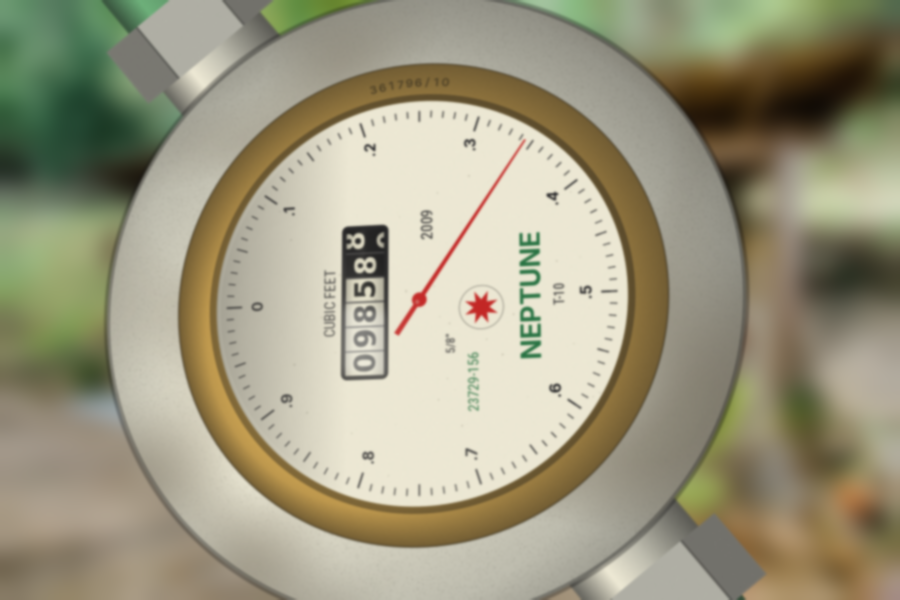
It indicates 98588.34 ft³
